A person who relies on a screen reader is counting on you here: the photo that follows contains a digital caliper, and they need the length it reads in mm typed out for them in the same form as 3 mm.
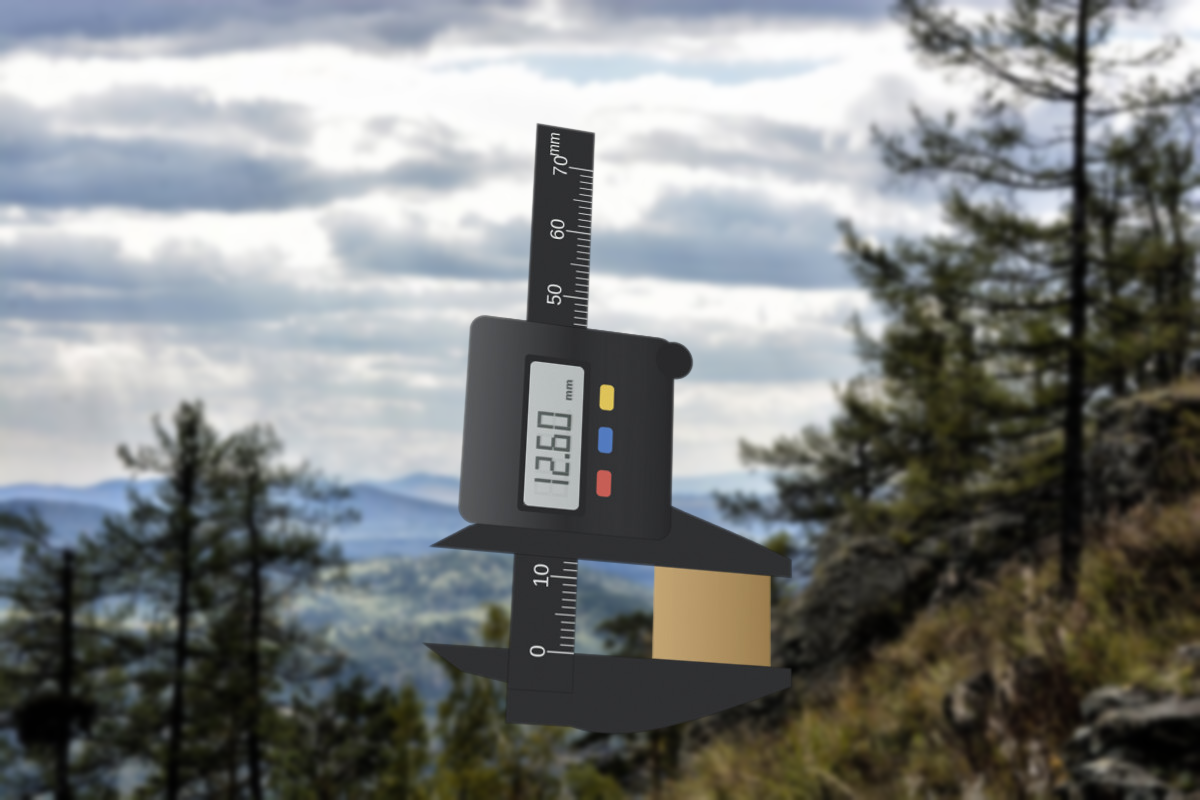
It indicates 12.60 mm
